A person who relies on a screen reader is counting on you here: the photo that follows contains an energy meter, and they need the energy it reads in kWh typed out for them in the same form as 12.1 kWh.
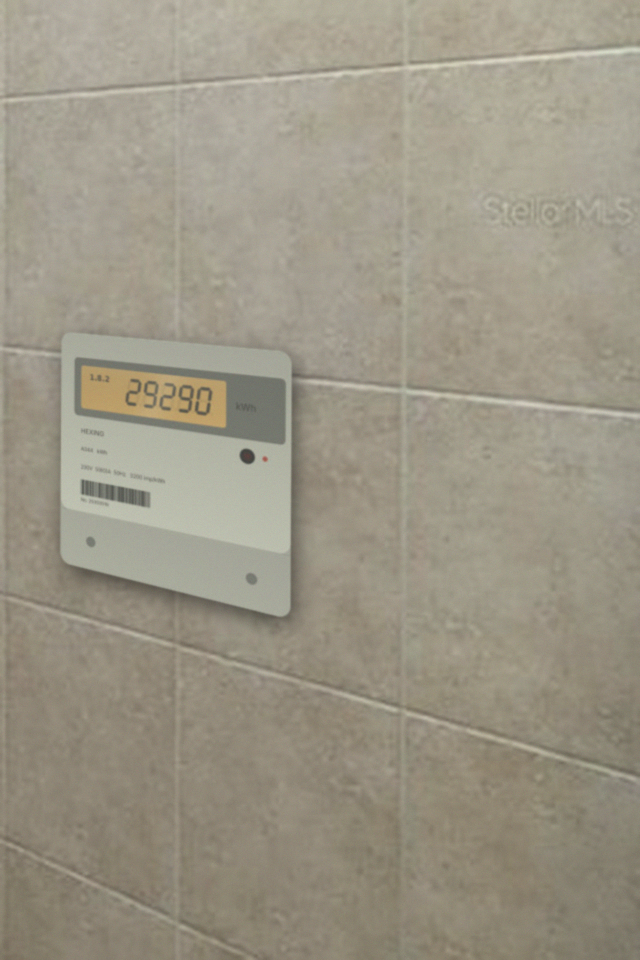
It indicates 29290 kWh
